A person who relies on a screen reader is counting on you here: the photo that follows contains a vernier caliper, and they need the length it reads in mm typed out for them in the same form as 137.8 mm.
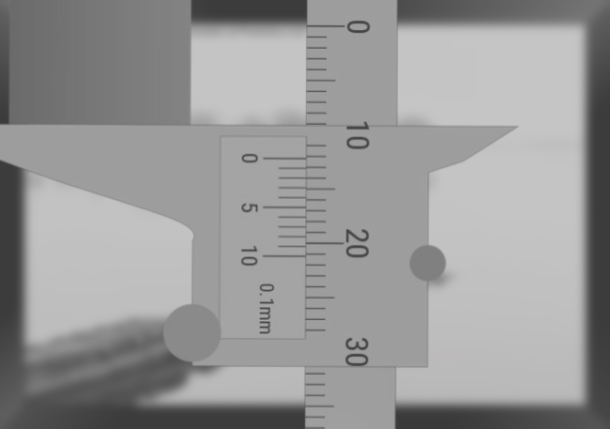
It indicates 12.2 mm
